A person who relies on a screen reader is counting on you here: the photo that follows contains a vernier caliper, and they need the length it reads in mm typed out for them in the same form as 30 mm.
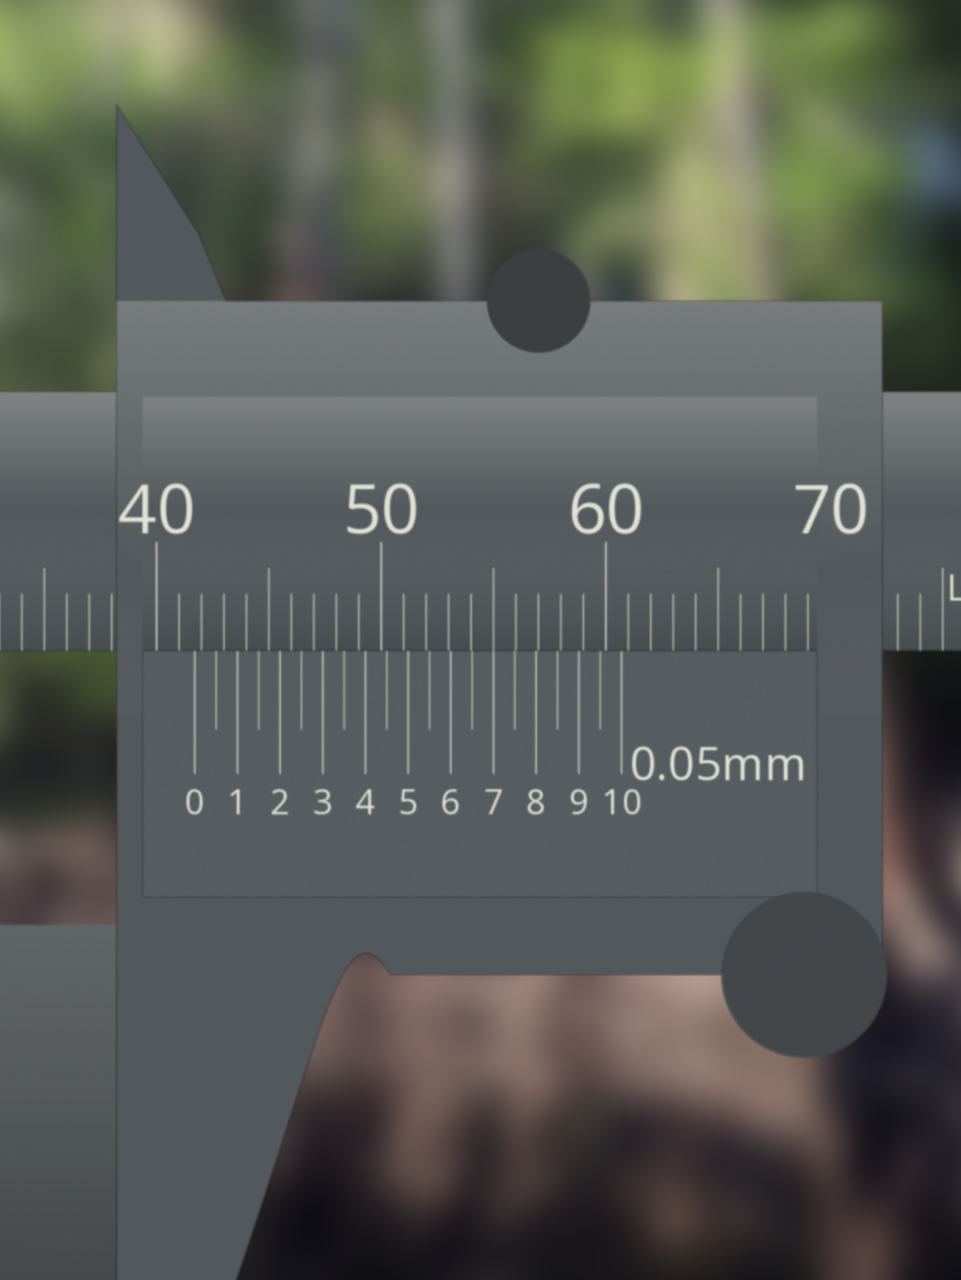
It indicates 41.7 mm
